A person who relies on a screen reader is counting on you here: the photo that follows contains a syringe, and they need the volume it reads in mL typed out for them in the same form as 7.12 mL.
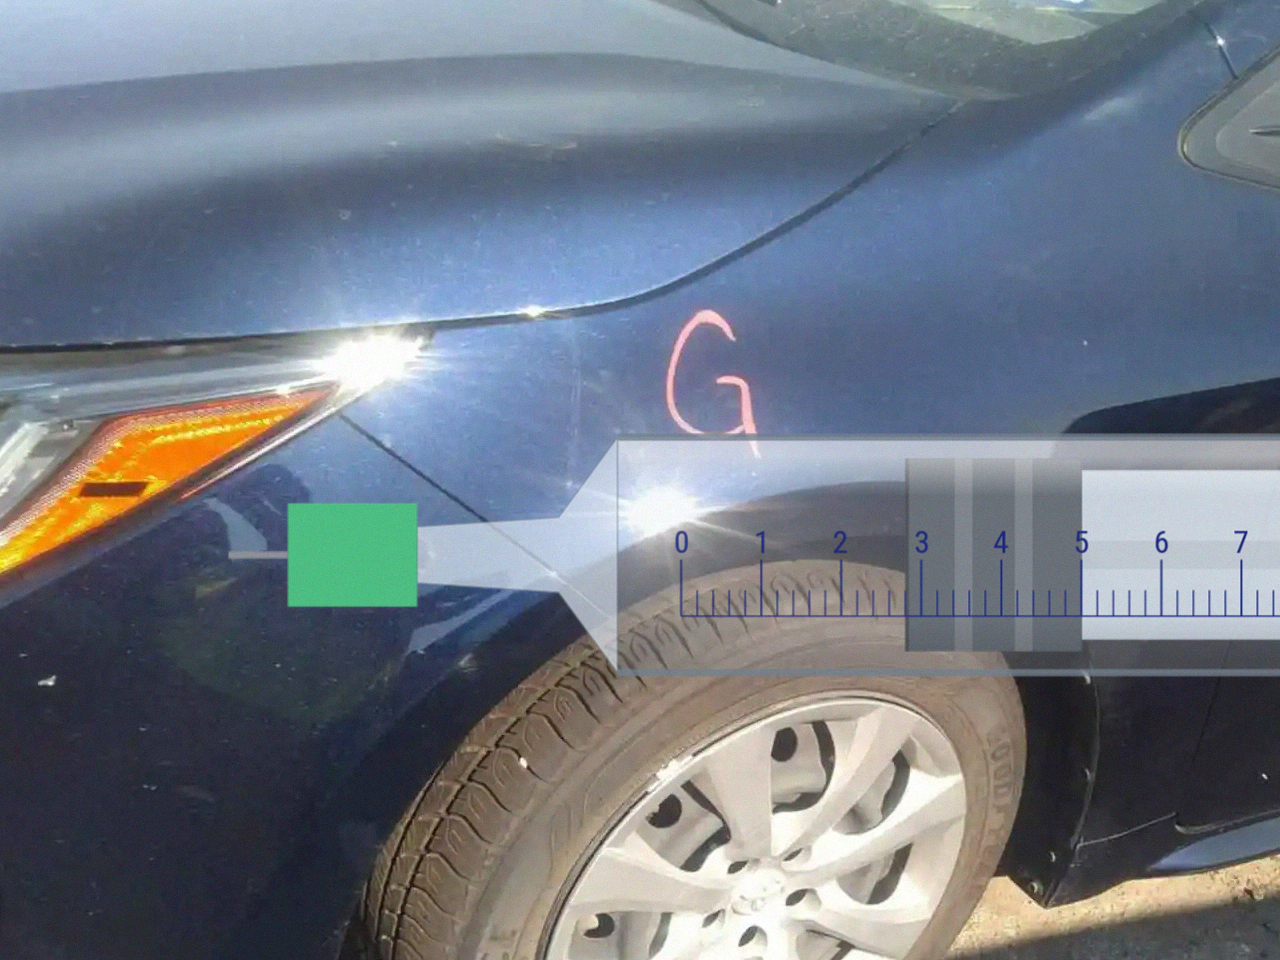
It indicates 2.8 mL
